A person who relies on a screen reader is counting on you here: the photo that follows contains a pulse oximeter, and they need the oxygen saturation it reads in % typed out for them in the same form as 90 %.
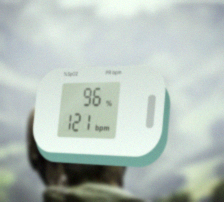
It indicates 96 %
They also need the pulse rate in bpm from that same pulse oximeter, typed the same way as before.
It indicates 121 bpm
